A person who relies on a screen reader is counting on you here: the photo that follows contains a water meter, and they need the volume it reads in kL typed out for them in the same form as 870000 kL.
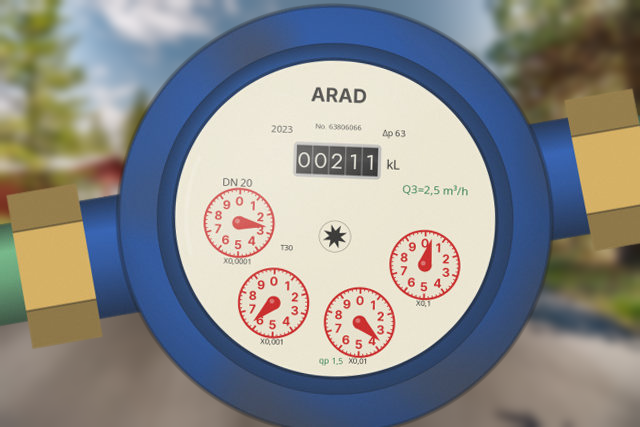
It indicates 211.0362 kL
